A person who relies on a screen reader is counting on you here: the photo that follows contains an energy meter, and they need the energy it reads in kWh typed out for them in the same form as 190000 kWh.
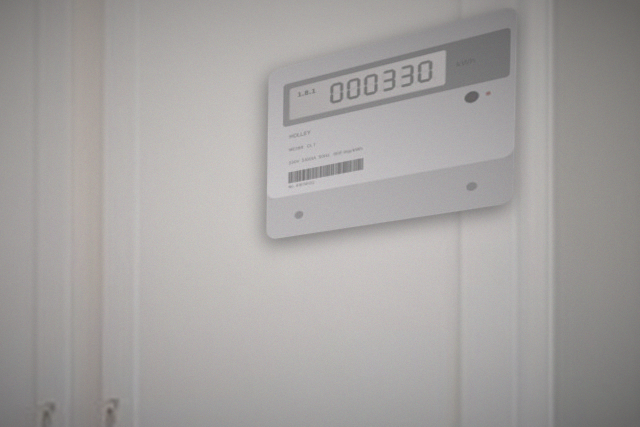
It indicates 330 kWh
